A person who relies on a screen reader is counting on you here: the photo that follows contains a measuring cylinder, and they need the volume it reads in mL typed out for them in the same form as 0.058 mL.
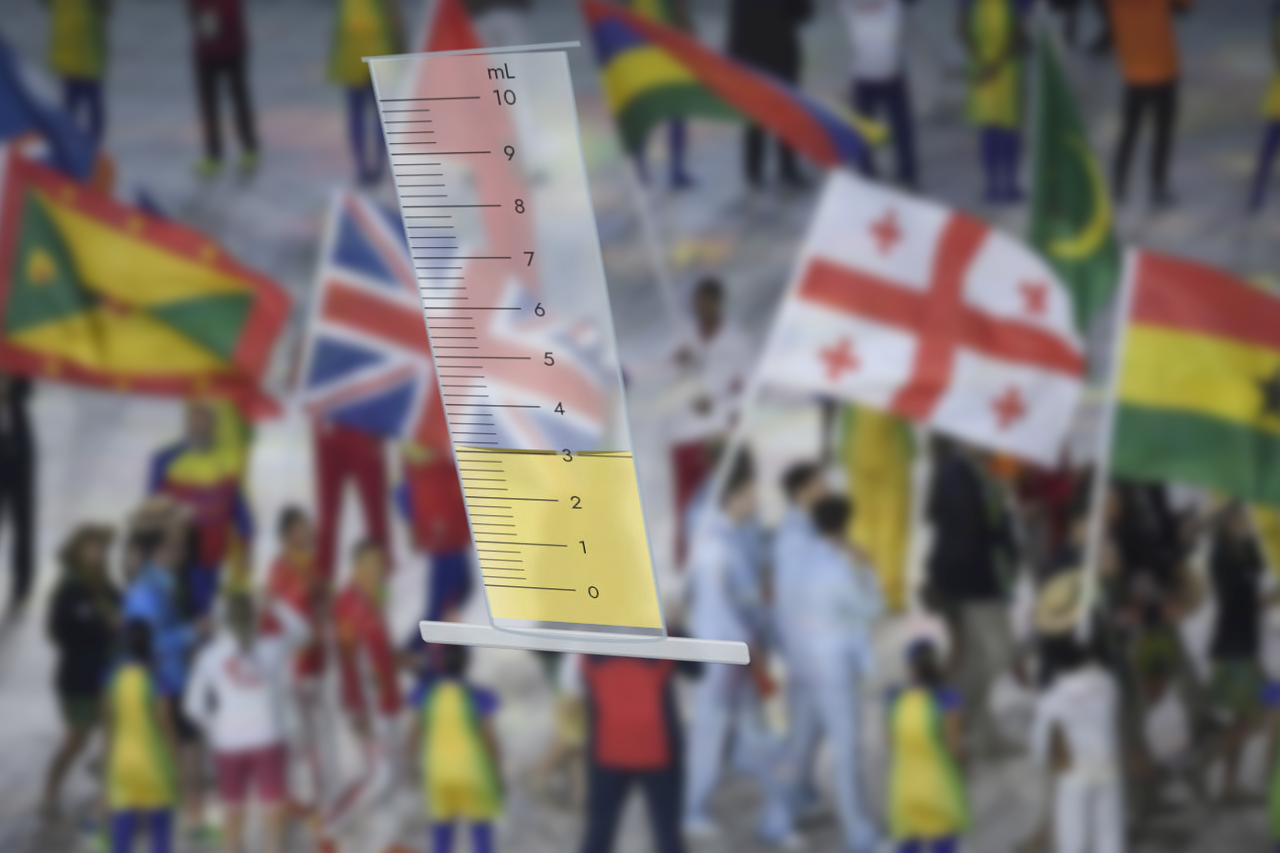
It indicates 3 mL
